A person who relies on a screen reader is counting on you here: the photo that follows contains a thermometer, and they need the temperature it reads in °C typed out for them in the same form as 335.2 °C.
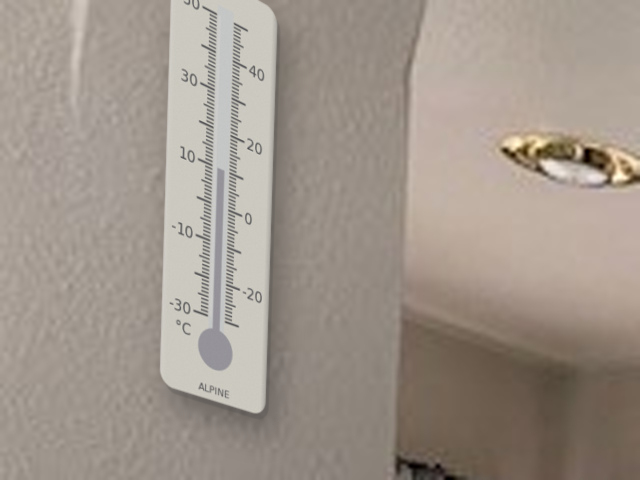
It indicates 10 °C
